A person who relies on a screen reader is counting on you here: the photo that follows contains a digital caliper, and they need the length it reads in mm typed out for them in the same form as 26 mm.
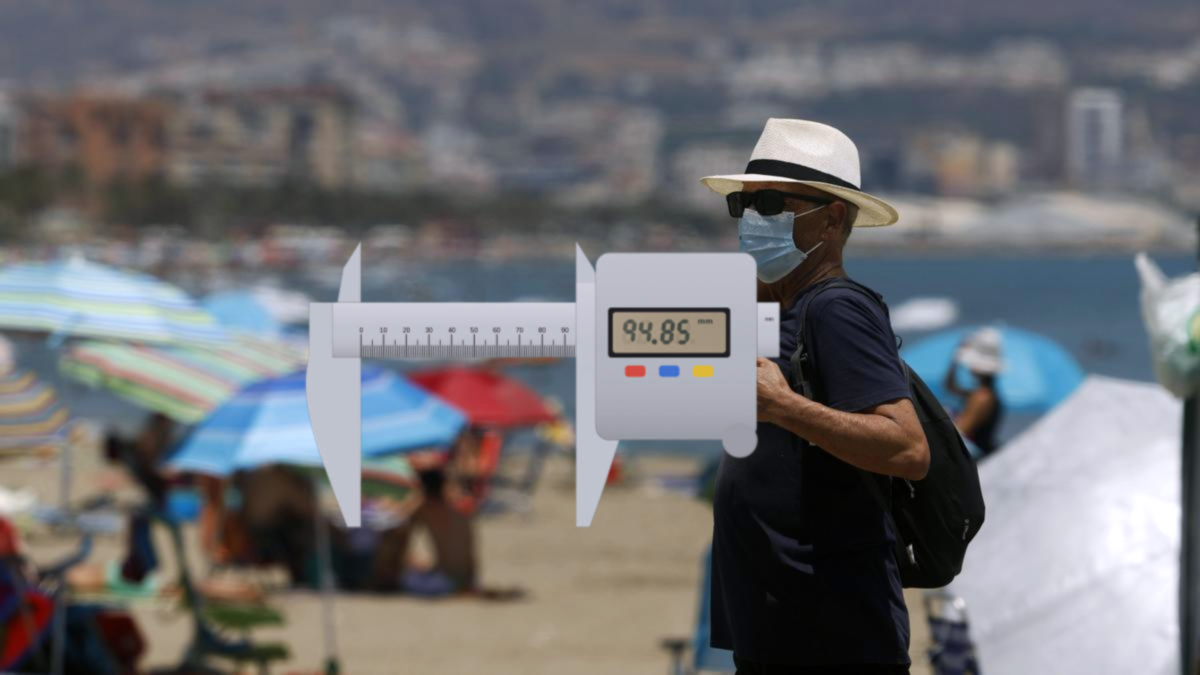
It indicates 94.85 mm
